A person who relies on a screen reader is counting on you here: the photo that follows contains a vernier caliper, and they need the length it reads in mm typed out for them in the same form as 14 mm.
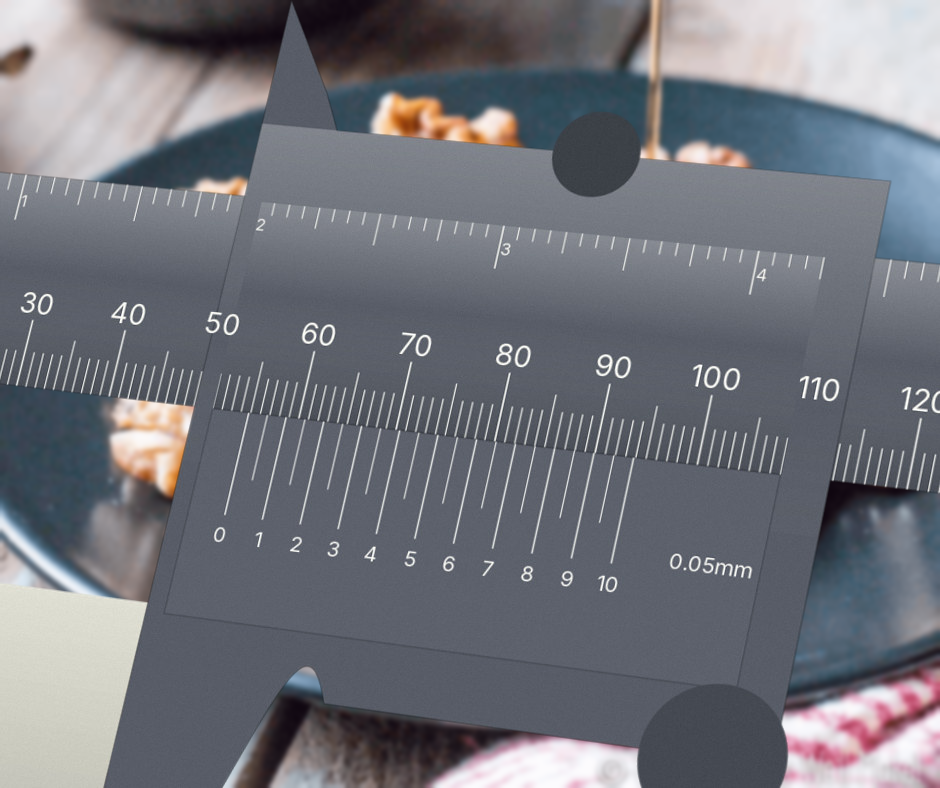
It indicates 54.8 mm
